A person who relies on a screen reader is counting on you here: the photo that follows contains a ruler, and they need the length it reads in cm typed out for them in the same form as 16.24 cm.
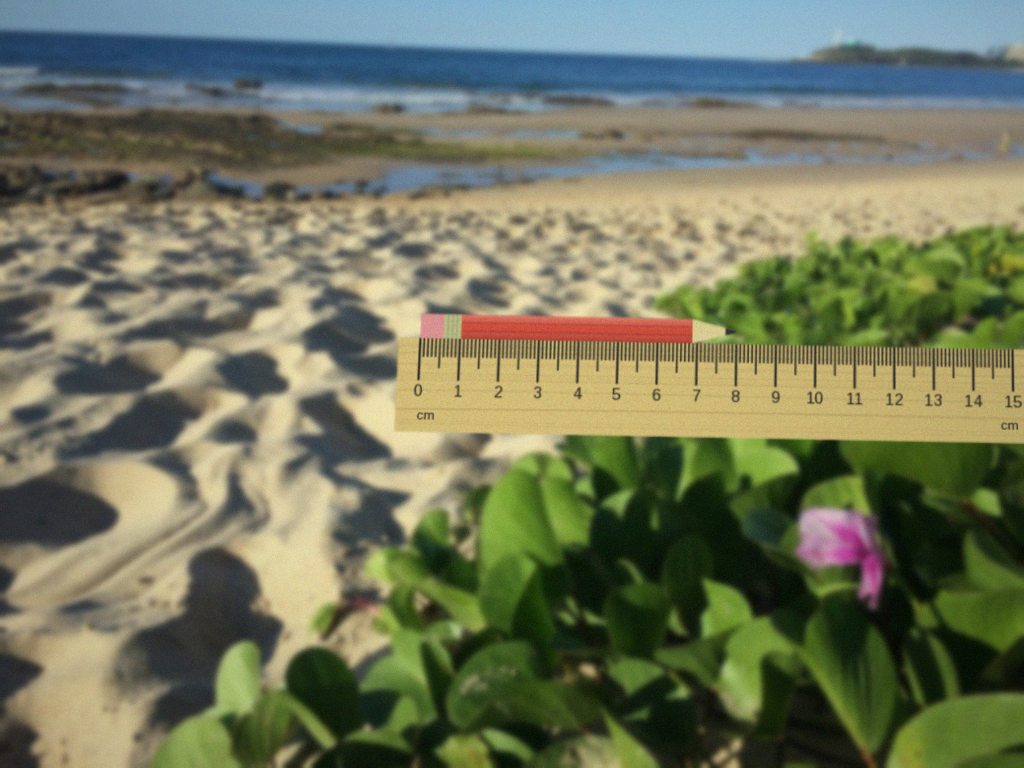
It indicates 8 cm
